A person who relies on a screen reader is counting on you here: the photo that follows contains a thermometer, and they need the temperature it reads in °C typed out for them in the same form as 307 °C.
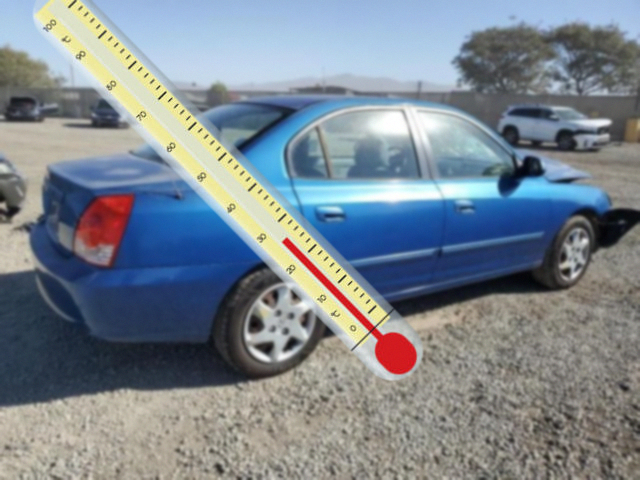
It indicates 26 °C
